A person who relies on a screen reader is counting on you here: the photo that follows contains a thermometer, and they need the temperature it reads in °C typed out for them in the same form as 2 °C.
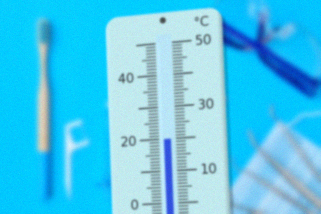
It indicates 20 °C
